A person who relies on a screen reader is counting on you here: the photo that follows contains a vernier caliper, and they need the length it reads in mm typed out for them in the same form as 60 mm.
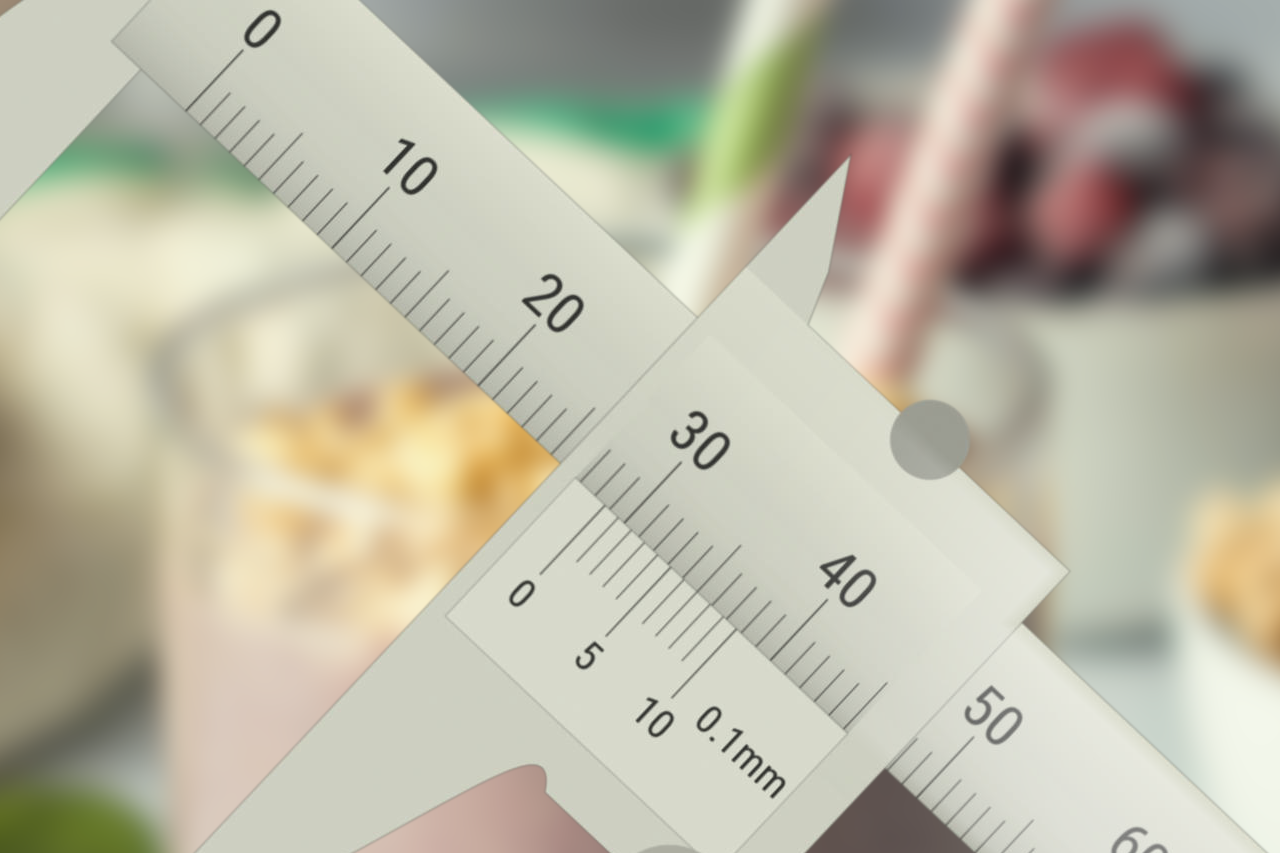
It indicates 28.7 mm
